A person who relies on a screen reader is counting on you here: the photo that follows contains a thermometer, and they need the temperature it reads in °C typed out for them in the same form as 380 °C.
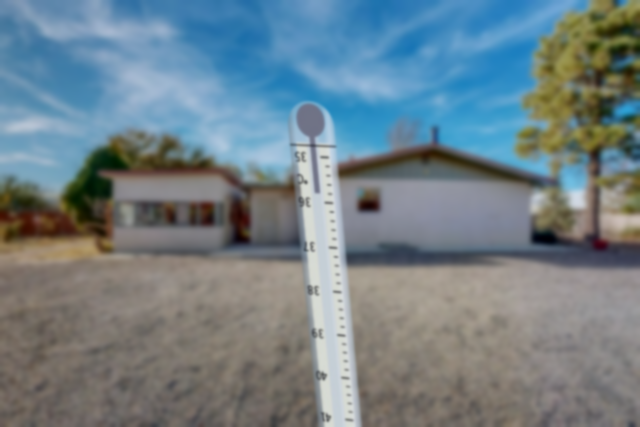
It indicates 35.8 °C
